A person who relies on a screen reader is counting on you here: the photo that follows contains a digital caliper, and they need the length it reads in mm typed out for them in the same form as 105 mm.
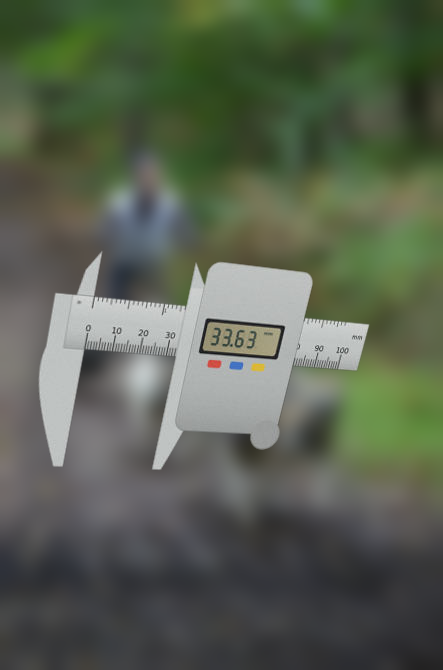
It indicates 33.63 mm
